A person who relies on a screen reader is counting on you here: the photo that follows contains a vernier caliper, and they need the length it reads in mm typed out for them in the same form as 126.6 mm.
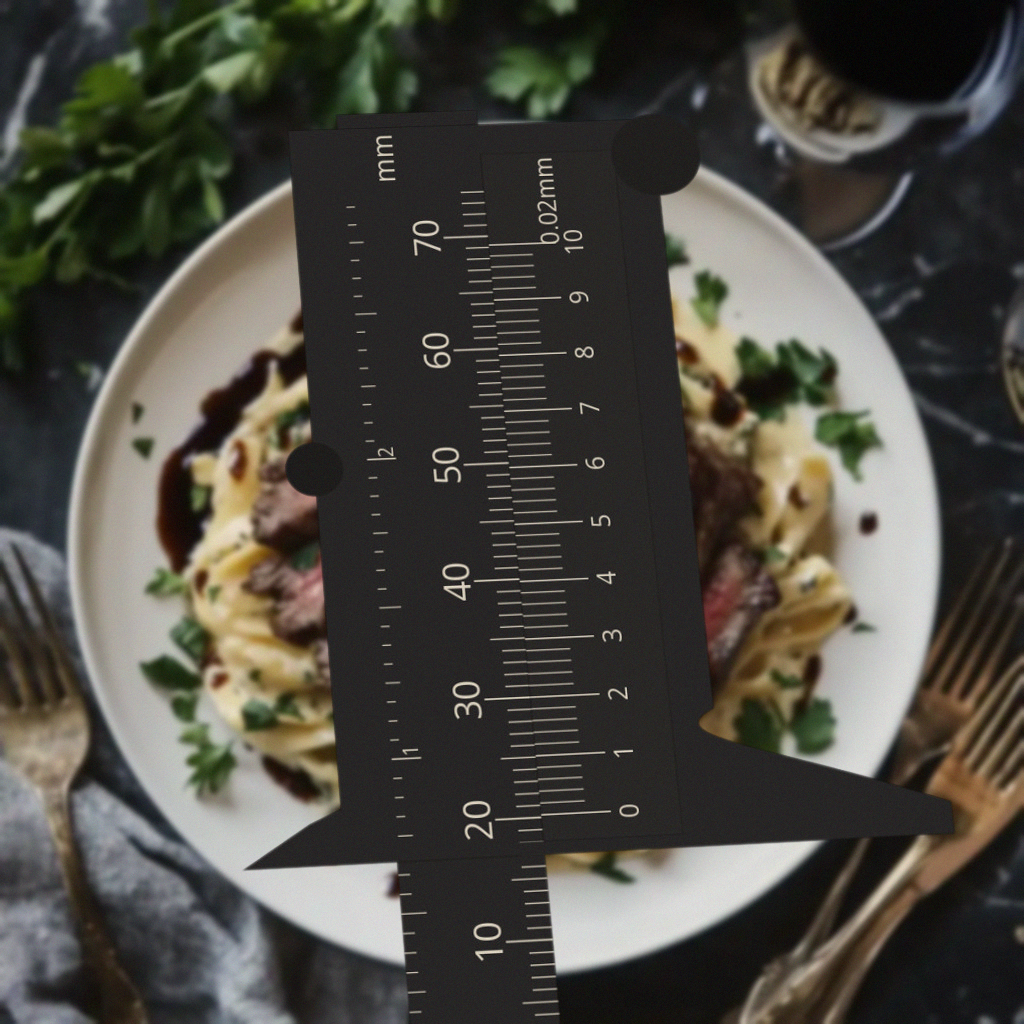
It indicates 20.2 mm
